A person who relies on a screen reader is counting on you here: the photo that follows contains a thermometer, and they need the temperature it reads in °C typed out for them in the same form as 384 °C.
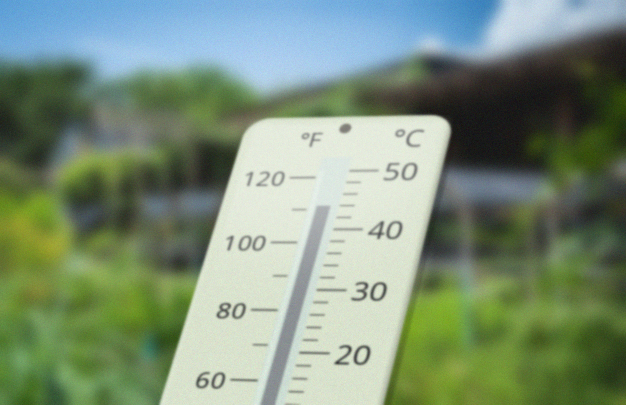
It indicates 44 °C
